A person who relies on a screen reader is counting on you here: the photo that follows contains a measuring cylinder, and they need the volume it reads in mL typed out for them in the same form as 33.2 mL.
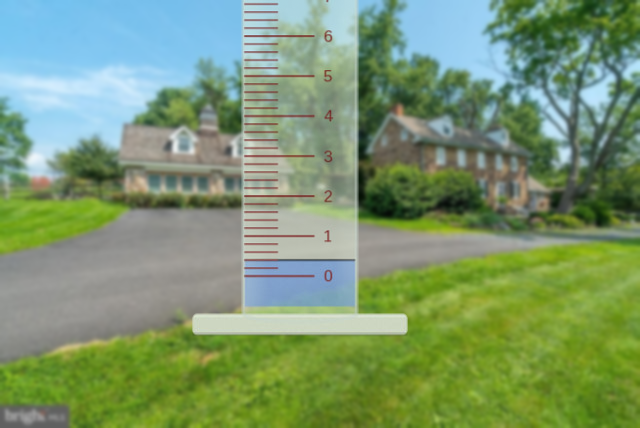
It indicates 0.4 mL
